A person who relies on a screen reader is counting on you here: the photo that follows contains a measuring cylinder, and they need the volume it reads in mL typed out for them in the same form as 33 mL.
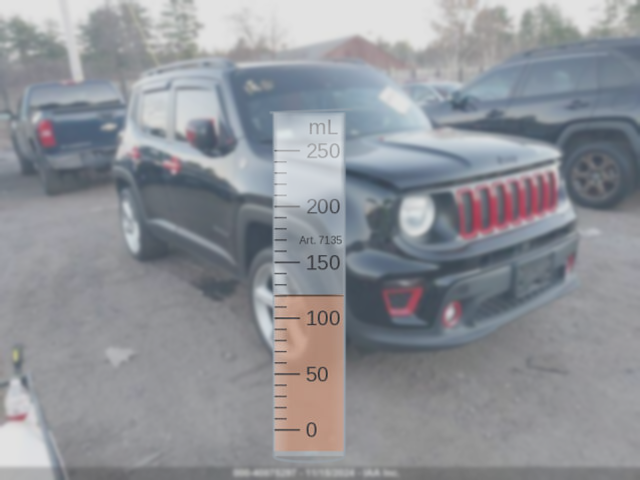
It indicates 120 mL
